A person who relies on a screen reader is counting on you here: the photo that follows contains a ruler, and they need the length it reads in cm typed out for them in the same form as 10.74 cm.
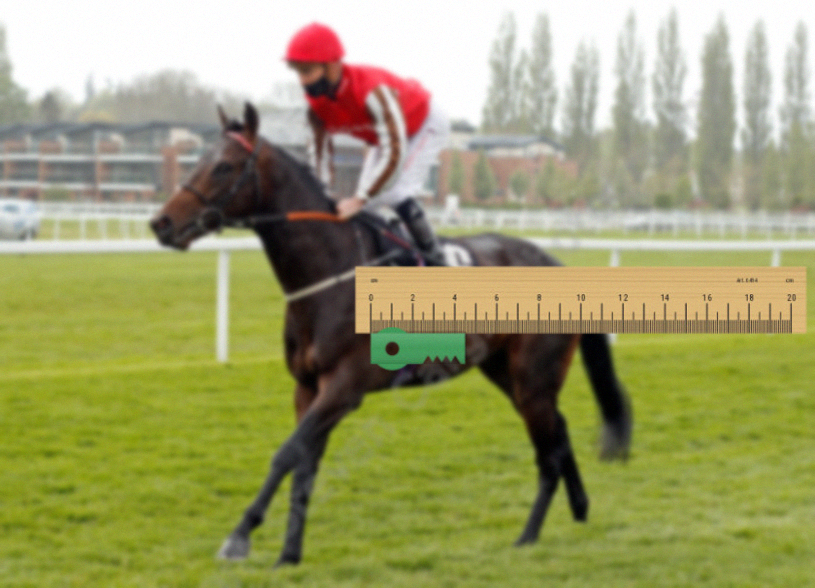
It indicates 4.5 cm
